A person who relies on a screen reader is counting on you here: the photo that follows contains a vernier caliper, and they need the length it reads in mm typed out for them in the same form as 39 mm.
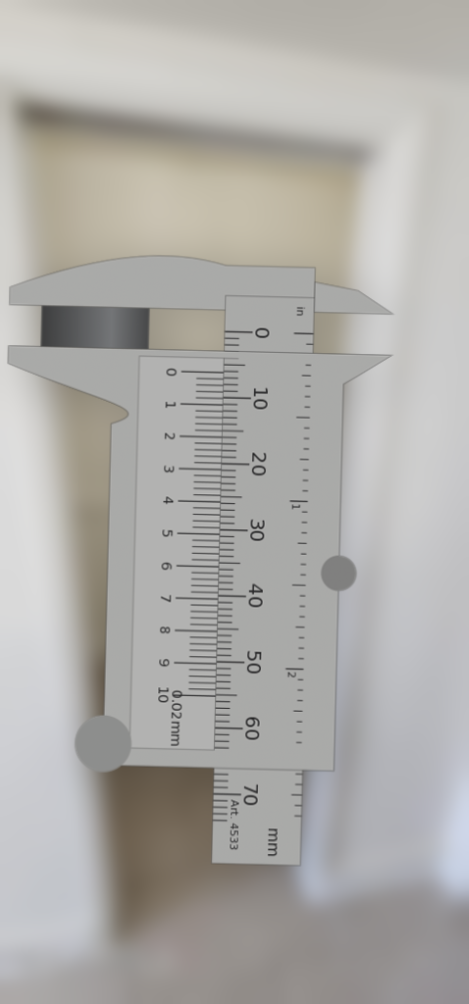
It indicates 6.2 mm
